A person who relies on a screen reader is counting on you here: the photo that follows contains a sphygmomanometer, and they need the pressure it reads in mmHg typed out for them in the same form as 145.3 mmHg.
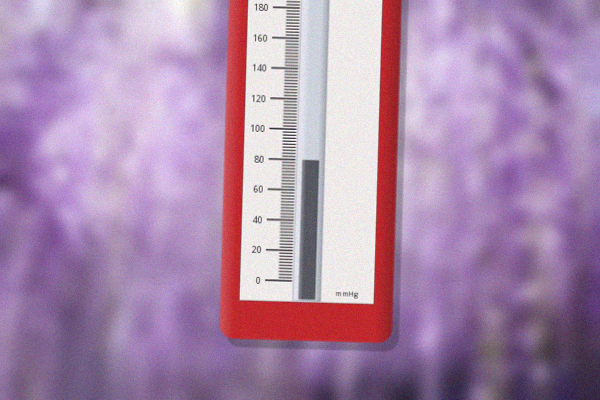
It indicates 80 mmHg
